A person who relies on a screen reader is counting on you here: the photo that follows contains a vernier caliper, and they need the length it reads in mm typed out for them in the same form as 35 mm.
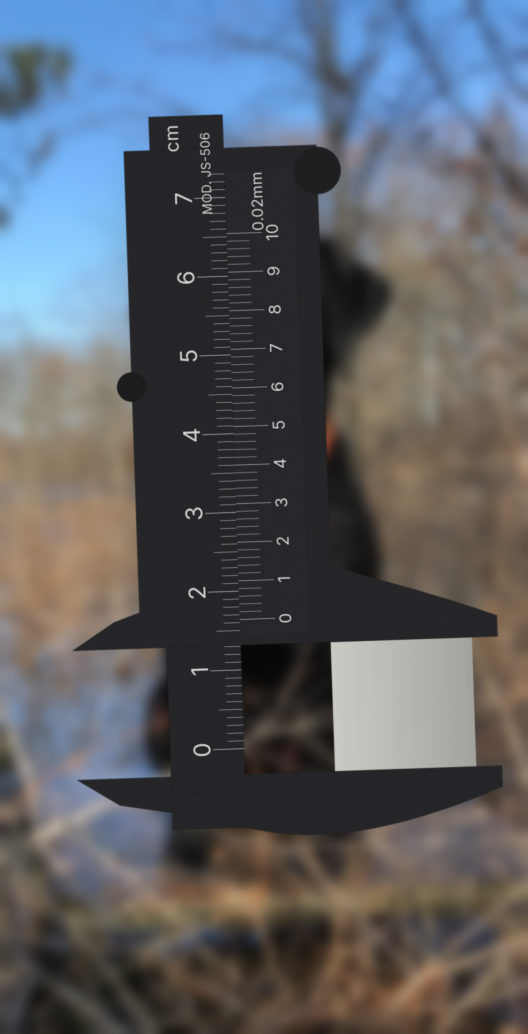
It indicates 16.4 mm
